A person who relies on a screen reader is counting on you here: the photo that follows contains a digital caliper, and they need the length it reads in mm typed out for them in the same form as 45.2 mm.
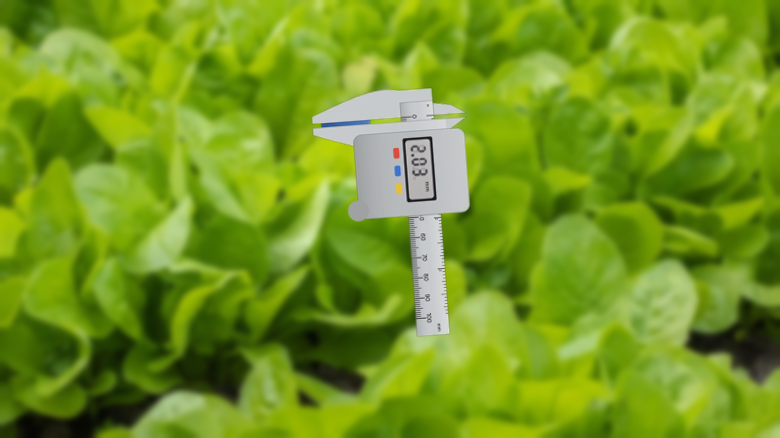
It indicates 2.03 mm
